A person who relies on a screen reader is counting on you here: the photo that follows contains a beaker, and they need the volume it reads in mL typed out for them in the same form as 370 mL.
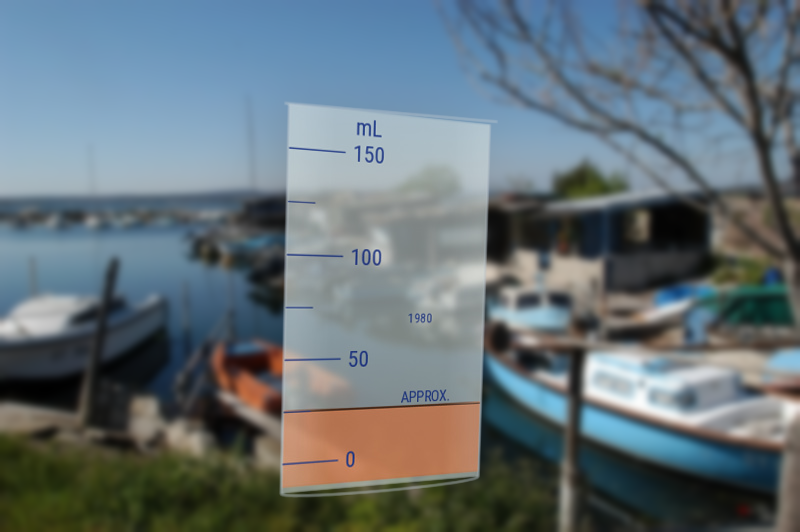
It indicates 25 mL
